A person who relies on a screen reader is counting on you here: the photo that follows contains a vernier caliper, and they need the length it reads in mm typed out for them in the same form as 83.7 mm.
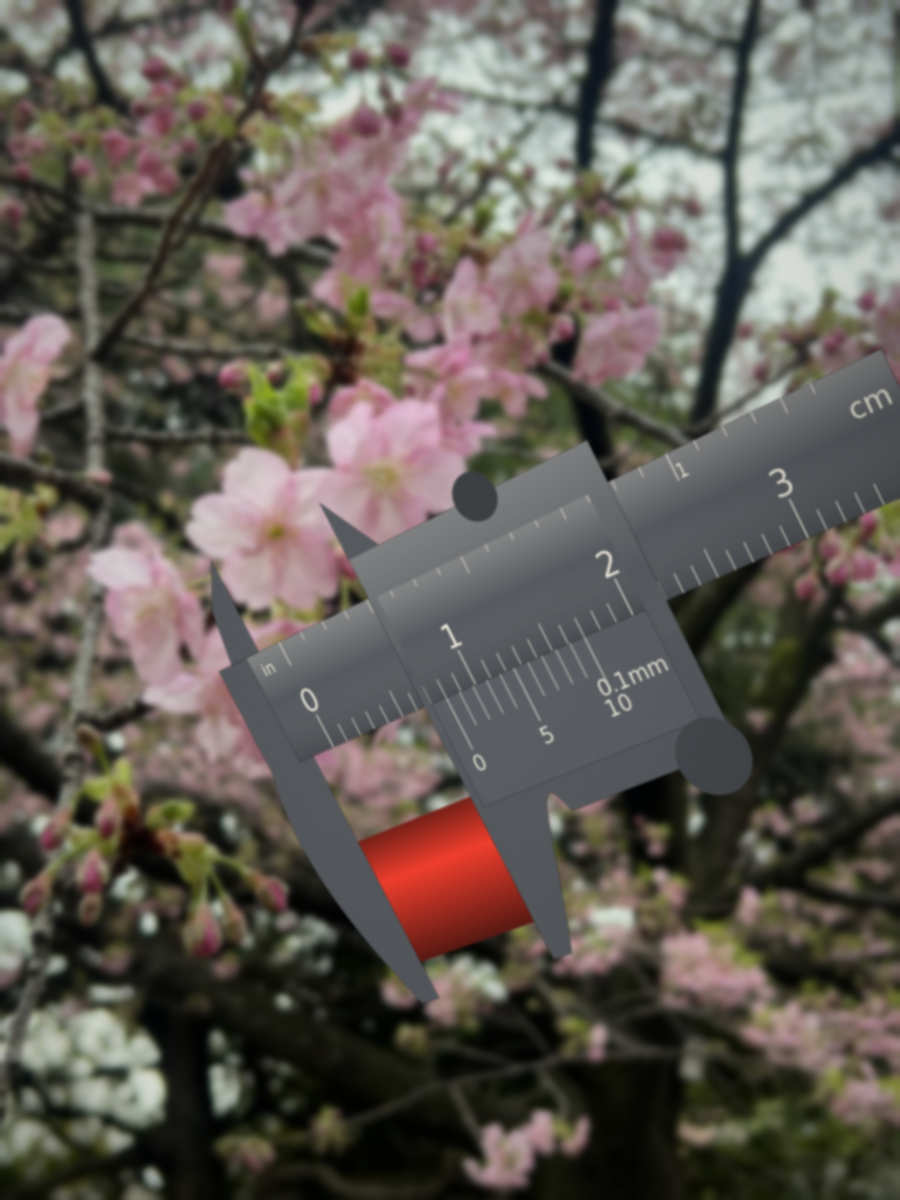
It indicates 8.0 mm
